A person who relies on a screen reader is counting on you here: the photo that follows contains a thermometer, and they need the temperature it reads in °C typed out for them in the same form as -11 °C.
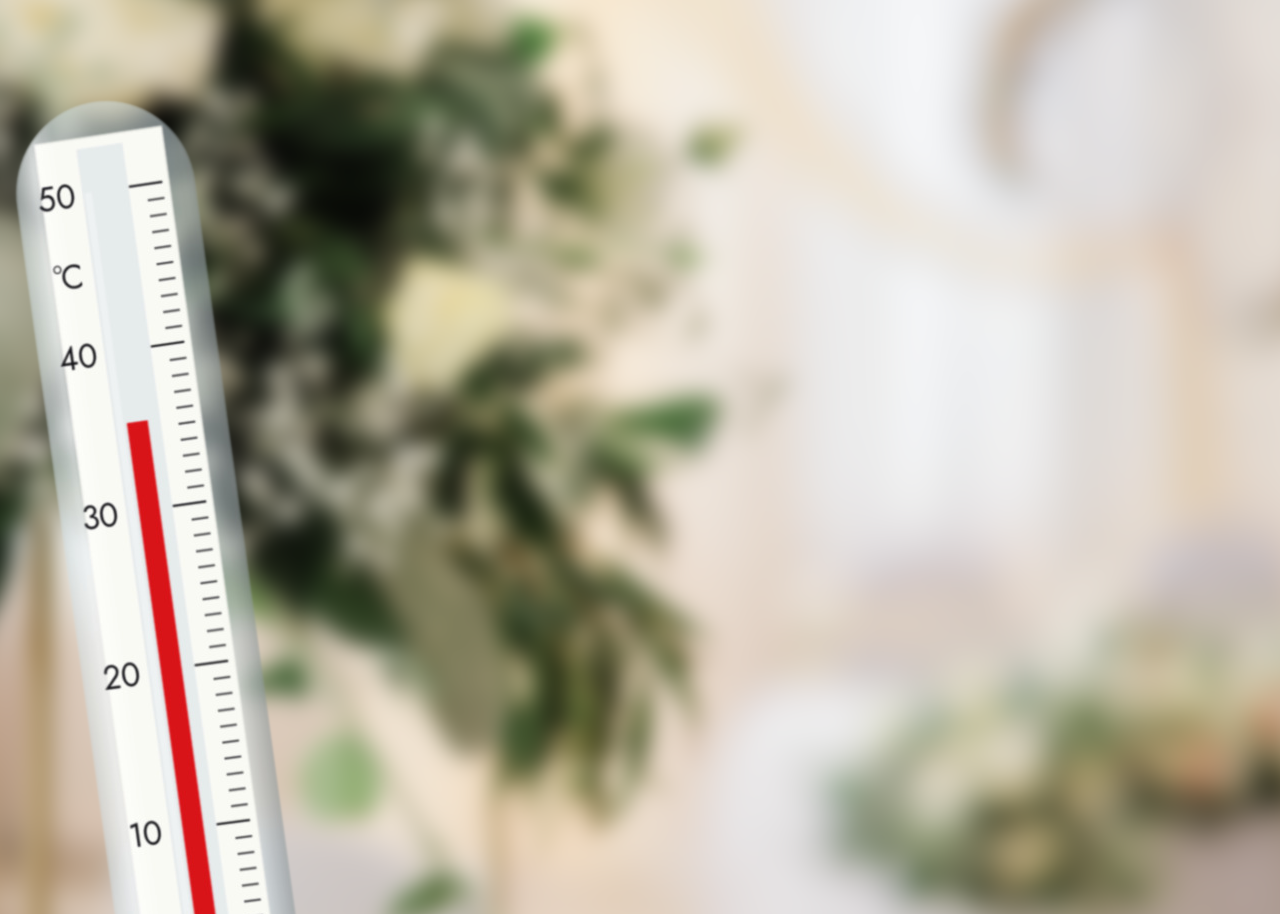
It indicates 35.5 °C
